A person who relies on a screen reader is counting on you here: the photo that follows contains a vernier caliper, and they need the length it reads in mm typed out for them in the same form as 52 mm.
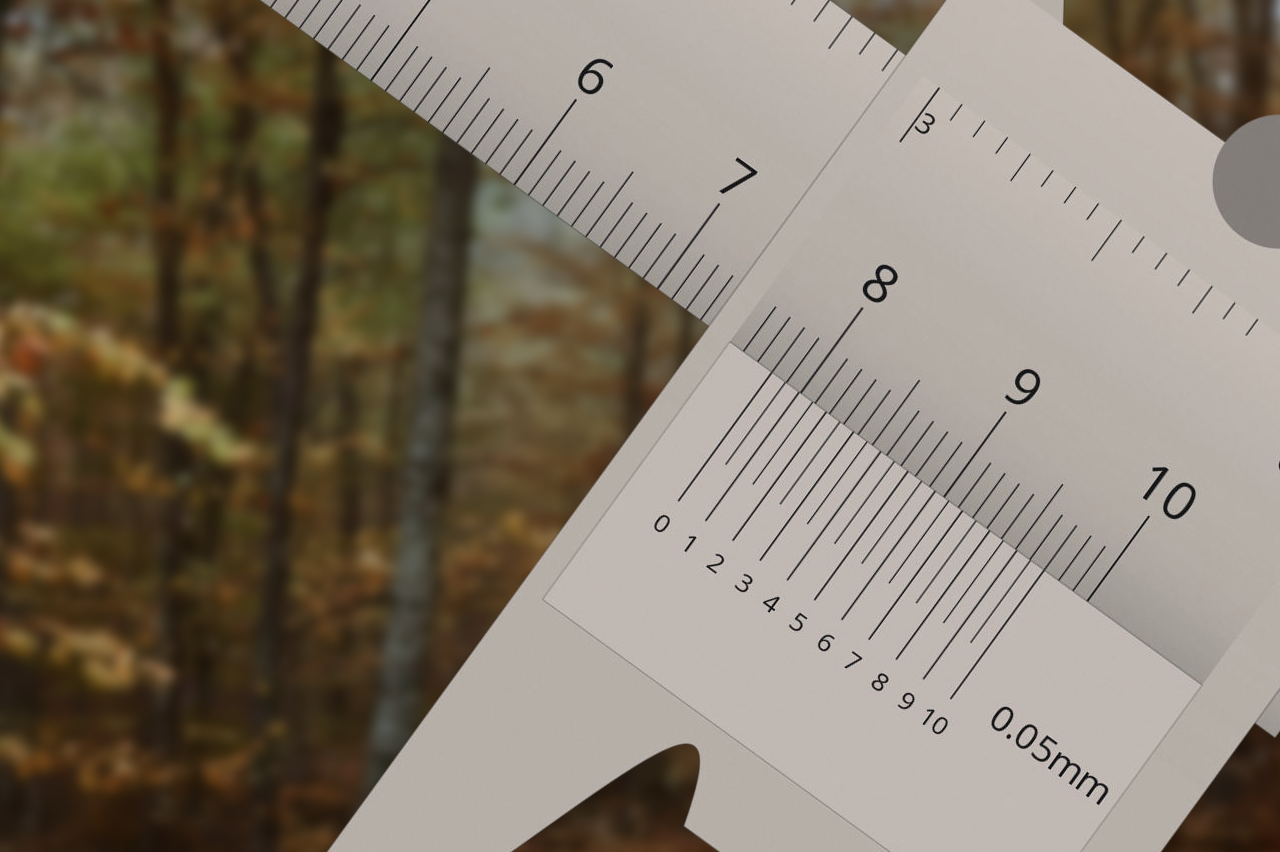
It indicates 78.0 mm
